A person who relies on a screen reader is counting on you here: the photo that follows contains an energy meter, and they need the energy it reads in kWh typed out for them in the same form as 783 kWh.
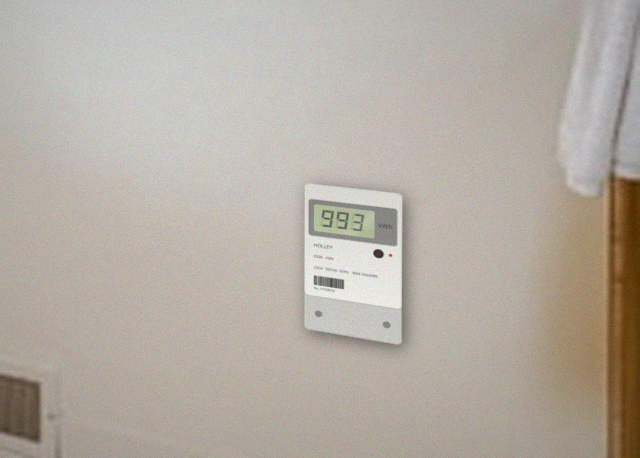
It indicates 993 kWh
